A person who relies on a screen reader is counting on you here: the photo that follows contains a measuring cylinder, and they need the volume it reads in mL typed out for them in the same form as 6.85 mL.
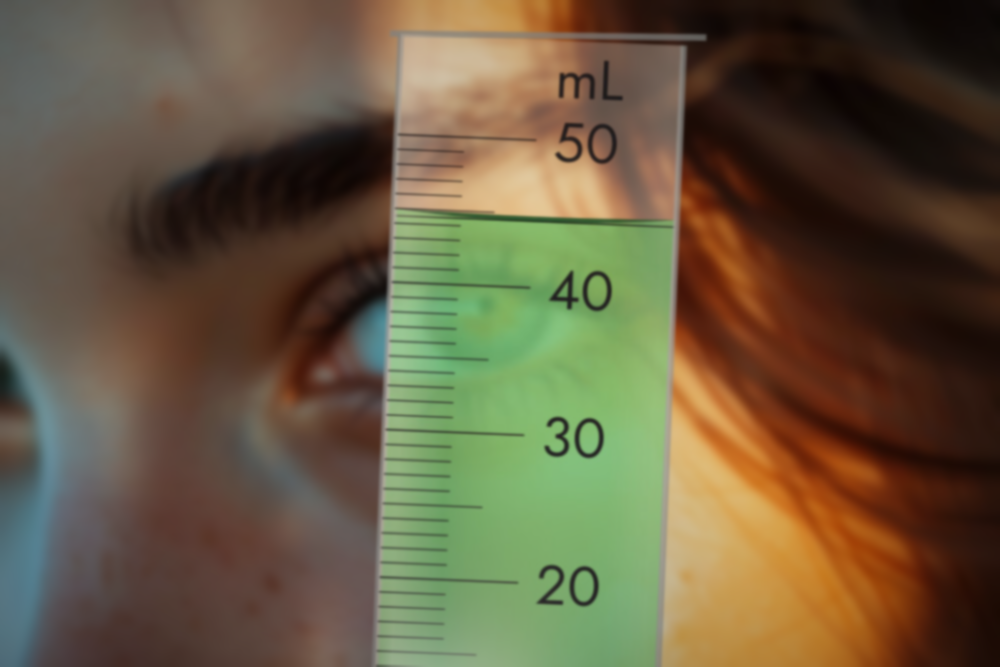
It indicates 44.5 mL
